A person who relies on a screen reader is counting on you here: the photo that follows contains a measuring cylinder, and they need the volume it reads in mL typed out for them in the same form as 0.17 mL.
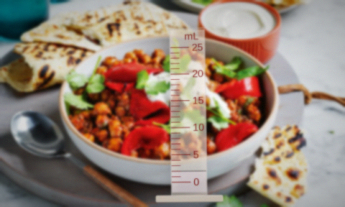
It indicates 2 mL
